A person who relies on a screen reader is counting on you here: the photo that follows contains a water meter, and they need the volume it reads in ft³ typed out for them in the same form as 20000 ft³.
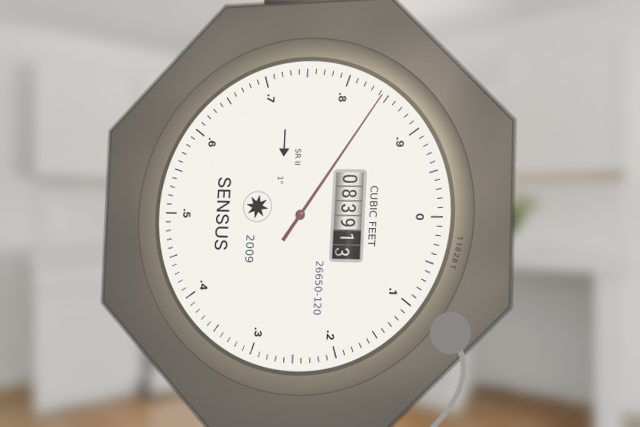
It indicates 83912.84 ft³
